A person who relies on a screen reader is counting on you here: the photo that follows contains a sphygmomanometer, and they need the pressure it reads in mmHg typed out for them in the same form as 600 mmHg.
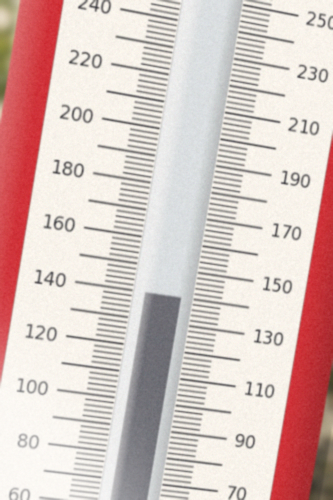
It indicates 140 mmHg
